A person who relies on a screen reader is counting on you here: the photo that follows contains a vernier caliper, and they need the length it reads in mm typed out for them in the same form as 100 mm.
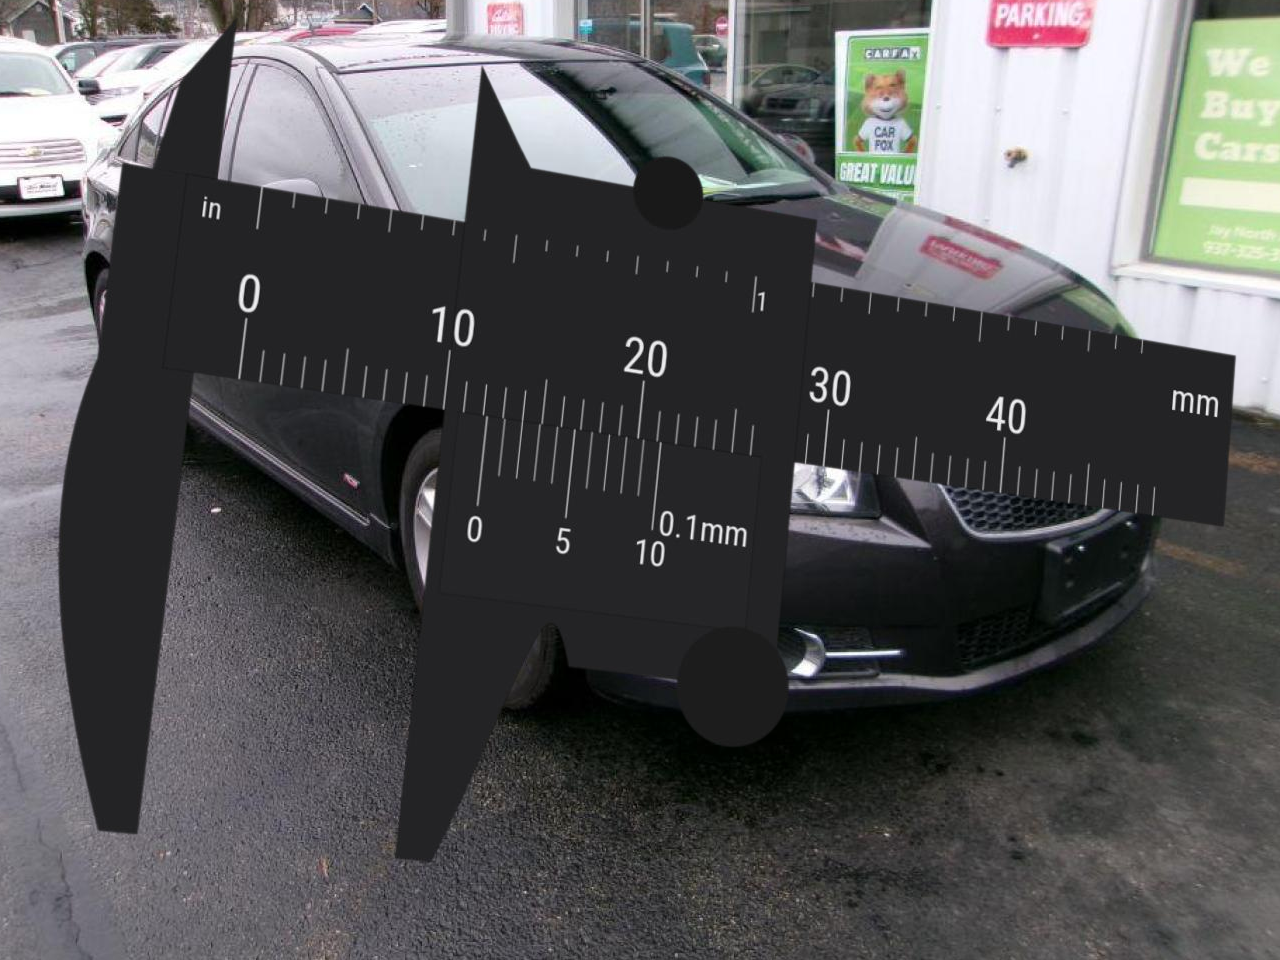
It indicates 12.2 mm
